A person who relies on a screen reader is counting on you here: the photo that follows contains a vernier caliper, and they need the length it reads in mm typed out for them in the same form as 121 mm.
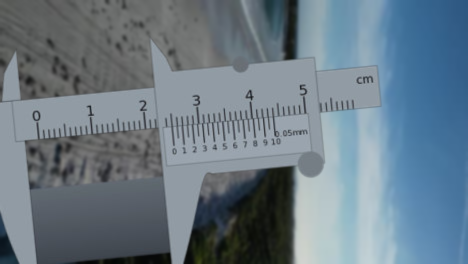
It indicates 25.0 mm
